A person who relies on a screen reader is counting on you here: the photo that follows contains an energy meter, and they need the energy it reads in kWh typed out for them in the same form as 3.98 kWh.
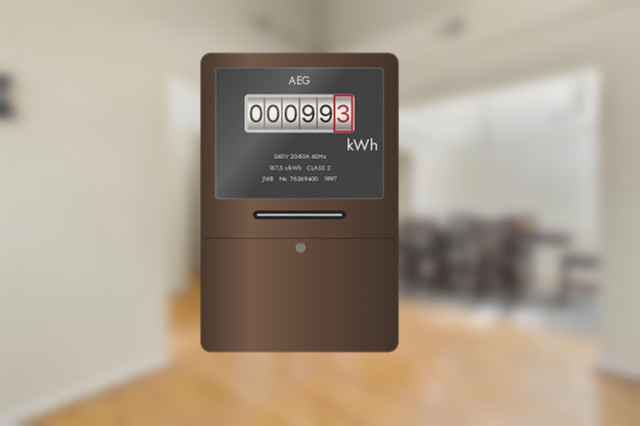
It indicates 99.3 kWh
